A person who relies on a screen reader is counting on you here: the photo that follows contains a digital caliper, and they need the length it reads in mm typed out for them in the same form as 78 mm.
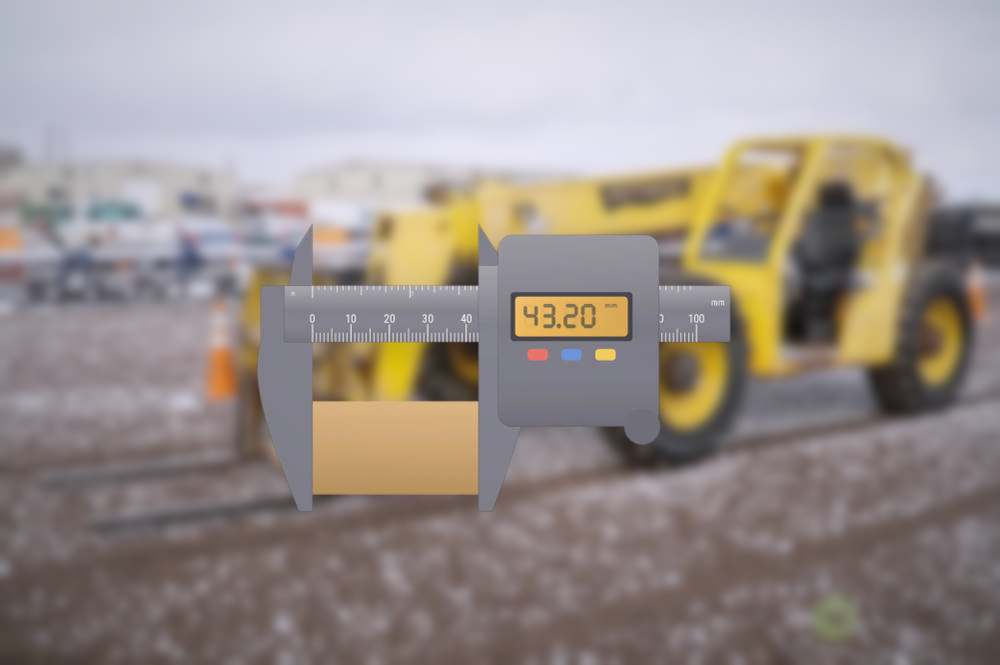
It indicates 43.20 mm
